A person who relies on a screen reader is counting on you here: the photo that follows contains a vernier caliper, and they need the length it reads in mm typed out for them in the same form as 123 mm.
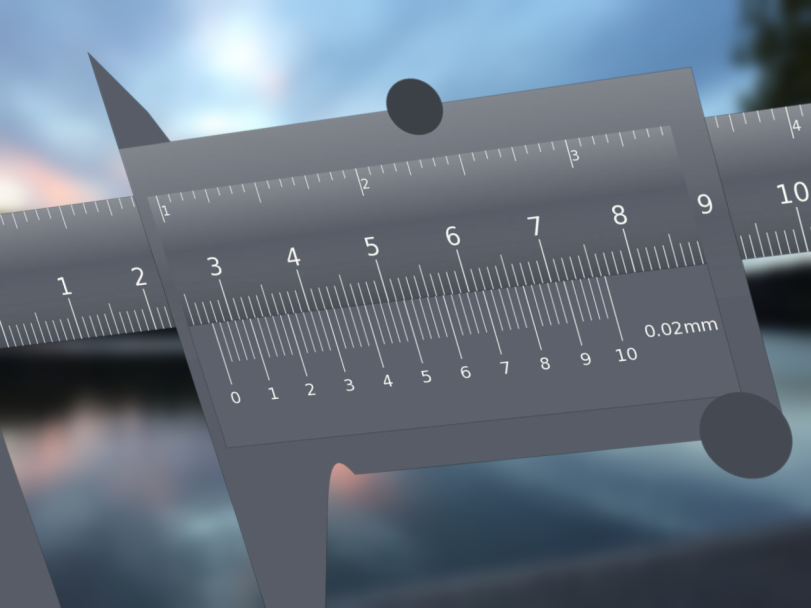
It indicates 27.4 mm
